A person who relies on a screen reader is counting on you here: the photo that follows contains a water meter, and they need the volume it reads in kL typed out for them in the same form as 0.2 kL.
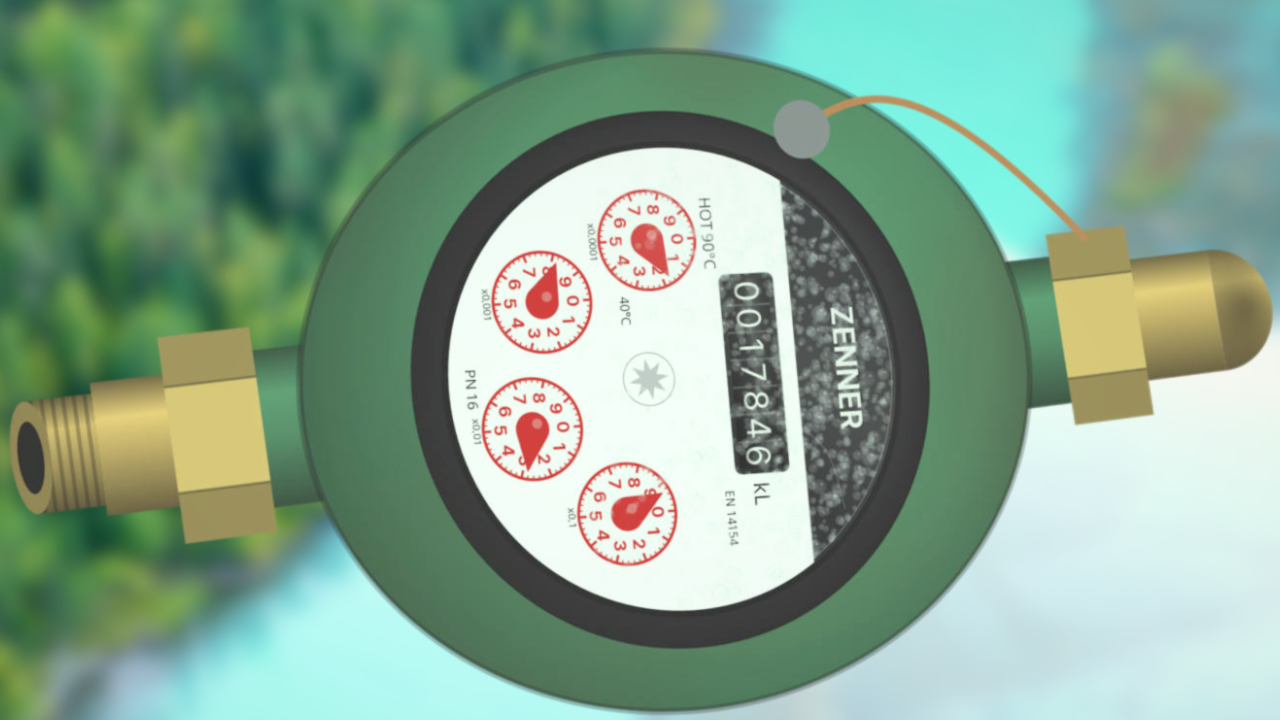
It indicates 17845.9281 kL
